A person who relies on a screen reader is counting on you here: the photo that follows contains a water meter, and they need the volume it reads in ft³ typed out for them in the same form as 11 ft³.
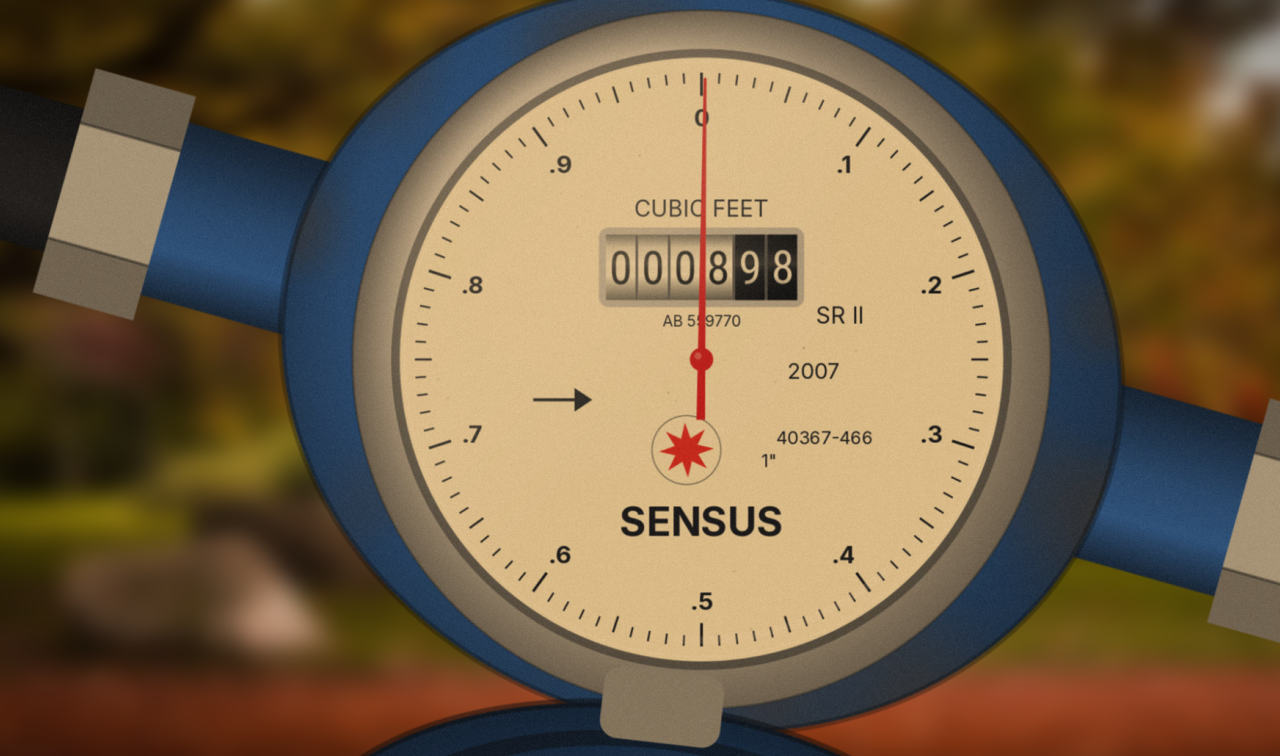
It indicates 898.00 ft³
